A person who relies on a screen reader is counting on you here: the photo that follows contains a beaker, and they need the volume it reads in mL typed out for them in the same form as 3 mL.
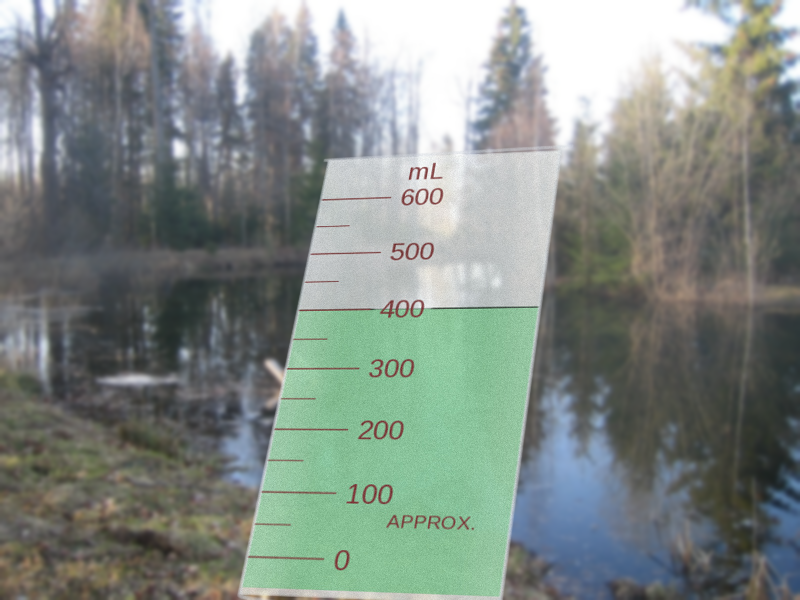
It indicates 400 mL
